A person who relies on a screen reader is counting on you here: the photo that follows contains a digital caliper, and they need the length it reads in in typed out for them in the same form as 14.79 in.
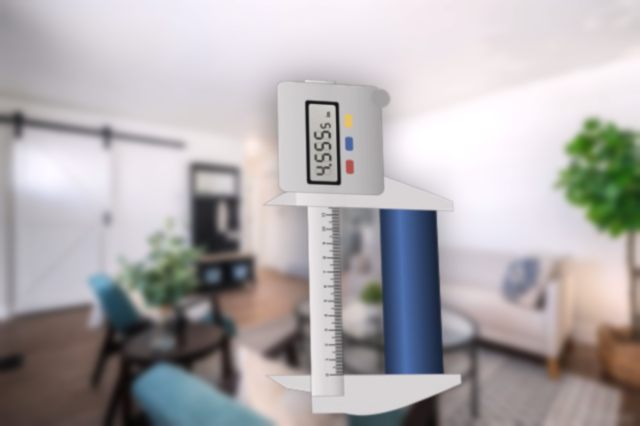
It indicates 4.5555 in
